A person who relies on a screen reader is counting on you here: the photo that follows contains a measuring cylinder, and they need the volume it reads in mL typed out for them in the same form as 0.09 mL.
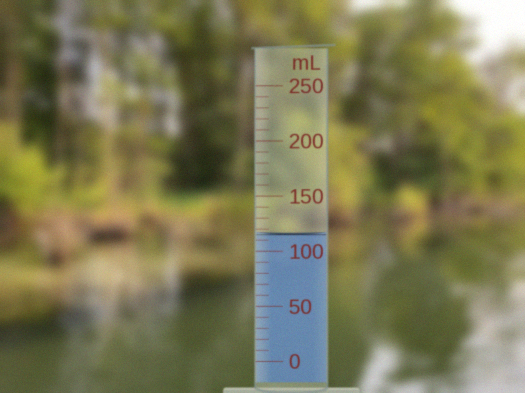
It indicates 115 mL
